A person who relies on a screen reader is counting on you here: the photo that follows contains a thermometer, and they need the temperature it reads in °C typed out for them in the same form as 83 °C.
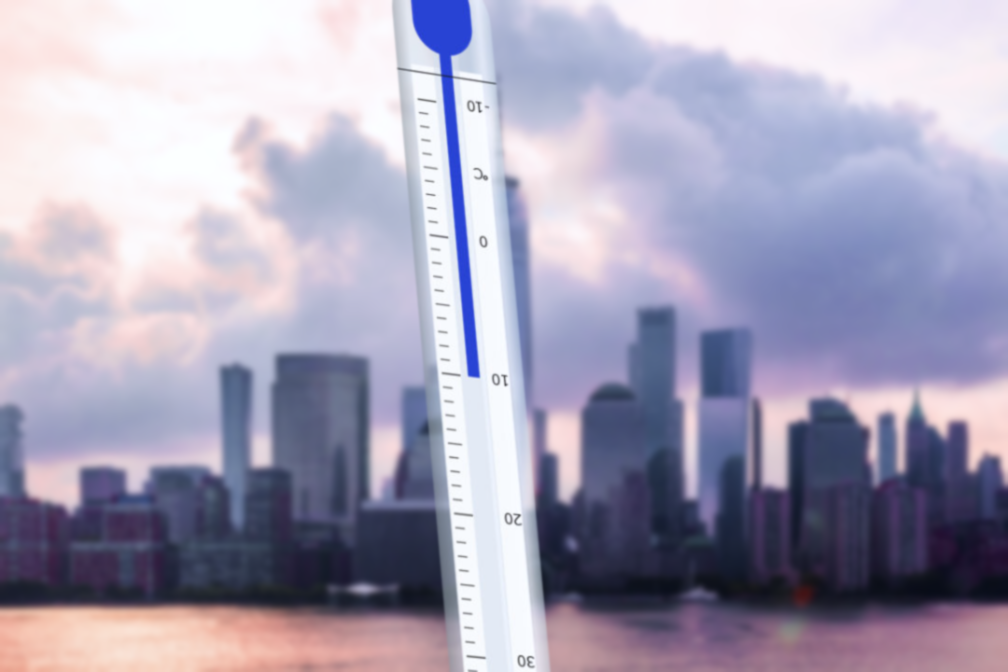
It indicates 10 °C
